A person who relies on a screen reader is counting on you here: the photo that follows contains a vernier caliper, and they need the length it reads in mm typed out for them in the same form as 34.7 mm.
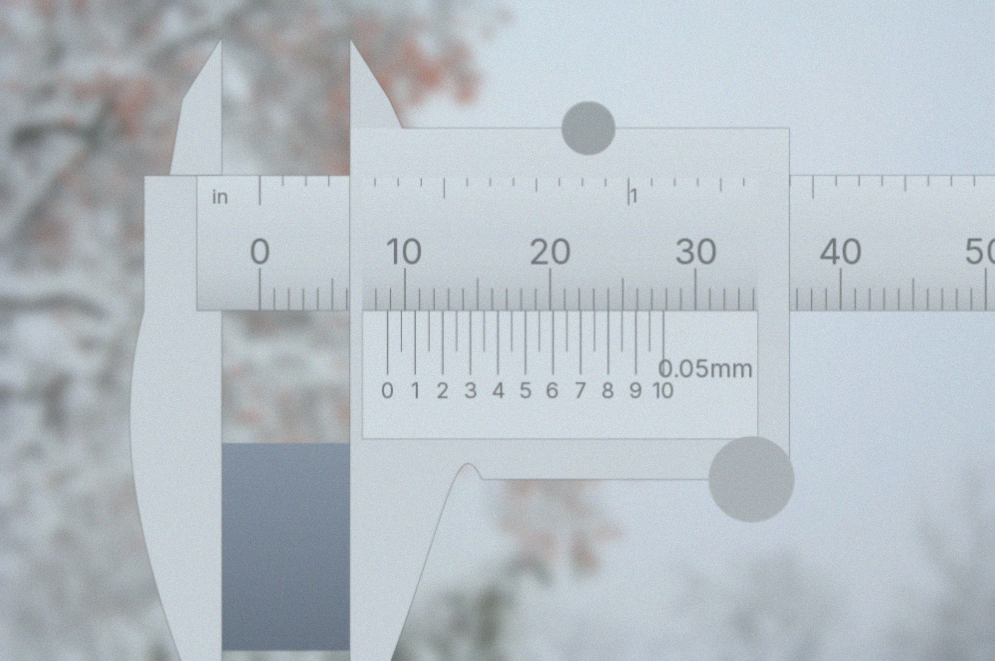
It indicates 8.8 mm
